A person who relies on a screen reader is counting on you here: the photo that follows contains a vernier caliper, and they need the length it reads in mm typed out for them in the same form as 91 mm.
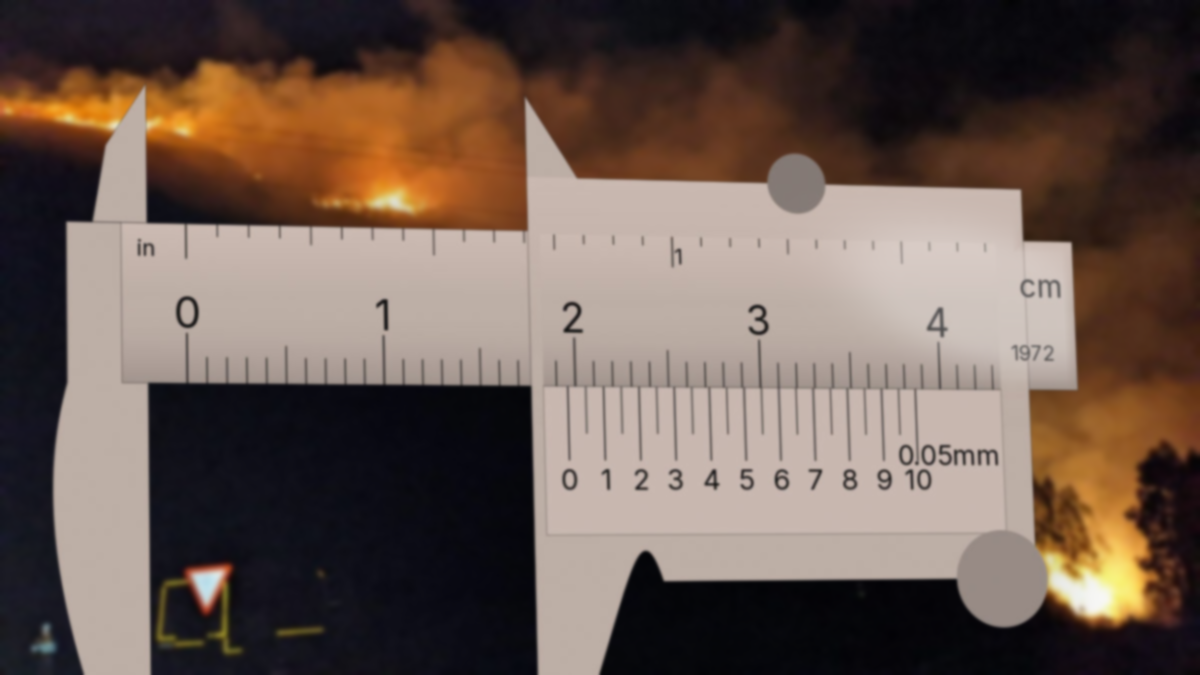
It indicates 19.6 mm
